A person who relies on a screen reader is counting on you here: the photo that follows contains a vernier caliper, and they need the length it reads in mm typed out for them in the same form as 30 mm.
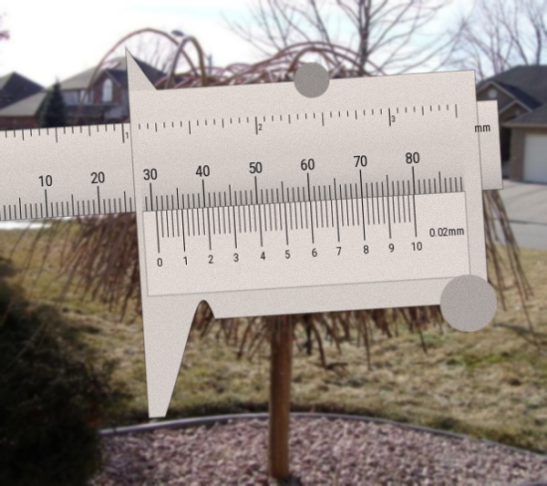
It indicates 30.8 mm
